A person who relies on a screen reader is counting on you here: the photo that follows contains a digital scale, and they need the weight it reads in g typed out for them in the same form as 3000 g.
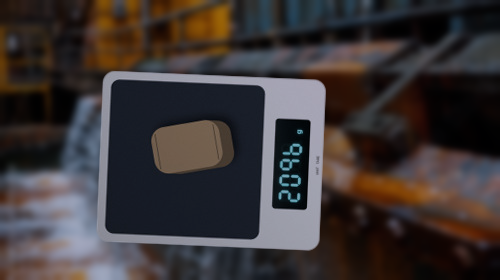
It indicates 2096 g
